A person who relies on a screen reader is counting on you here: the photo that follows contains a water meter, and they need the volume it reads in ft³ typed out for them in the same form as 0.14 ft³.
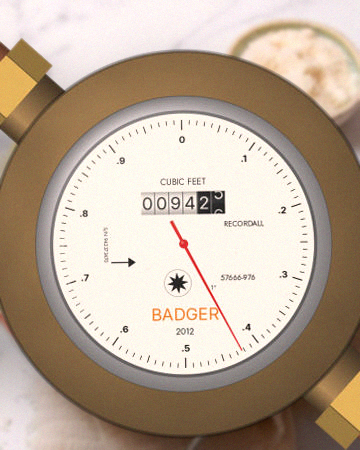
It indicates 9425.42 ft³
